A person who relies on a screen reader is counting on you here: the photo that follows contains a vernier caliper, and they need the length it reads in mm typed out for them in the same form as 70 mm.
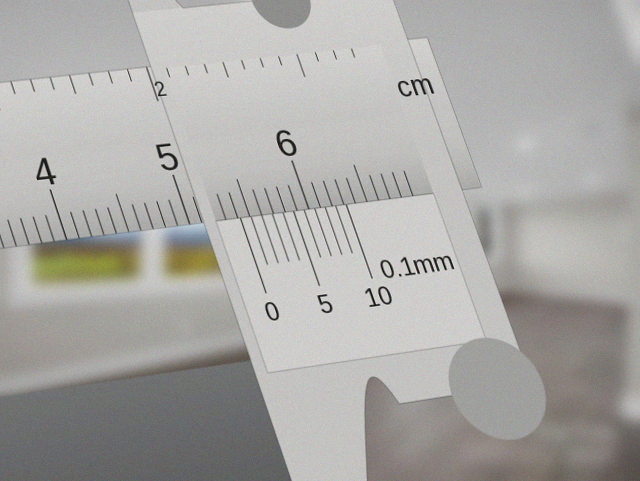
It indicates 54.2 mm
